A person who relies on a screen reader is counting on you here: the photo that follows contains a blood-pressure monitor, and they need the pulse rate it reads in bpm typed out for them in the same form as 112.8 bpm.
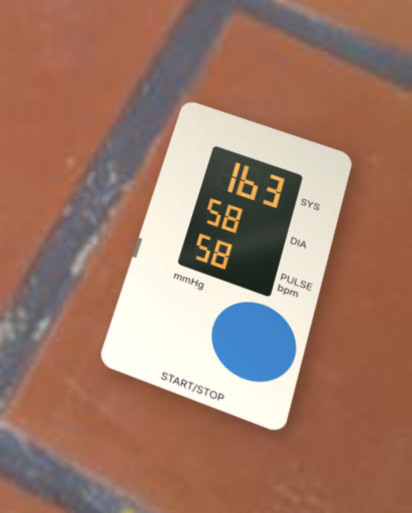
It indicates 58 bpm
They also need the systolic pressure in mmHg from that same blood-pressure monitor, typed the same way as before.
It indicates 163 mmHg
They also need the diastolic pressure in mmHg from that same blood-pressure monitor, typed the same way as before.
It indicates 58 mmHg
